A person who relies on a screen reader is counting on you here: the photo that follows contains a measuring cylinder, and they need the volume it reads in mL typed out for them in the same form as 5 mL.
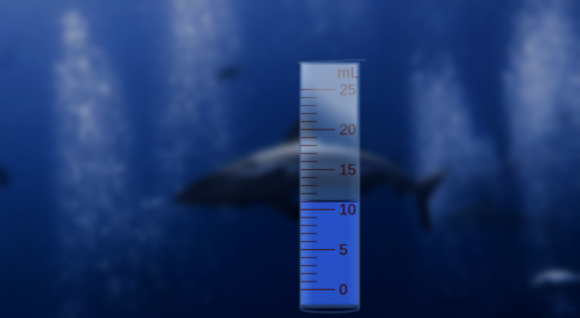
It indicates 11 mL
